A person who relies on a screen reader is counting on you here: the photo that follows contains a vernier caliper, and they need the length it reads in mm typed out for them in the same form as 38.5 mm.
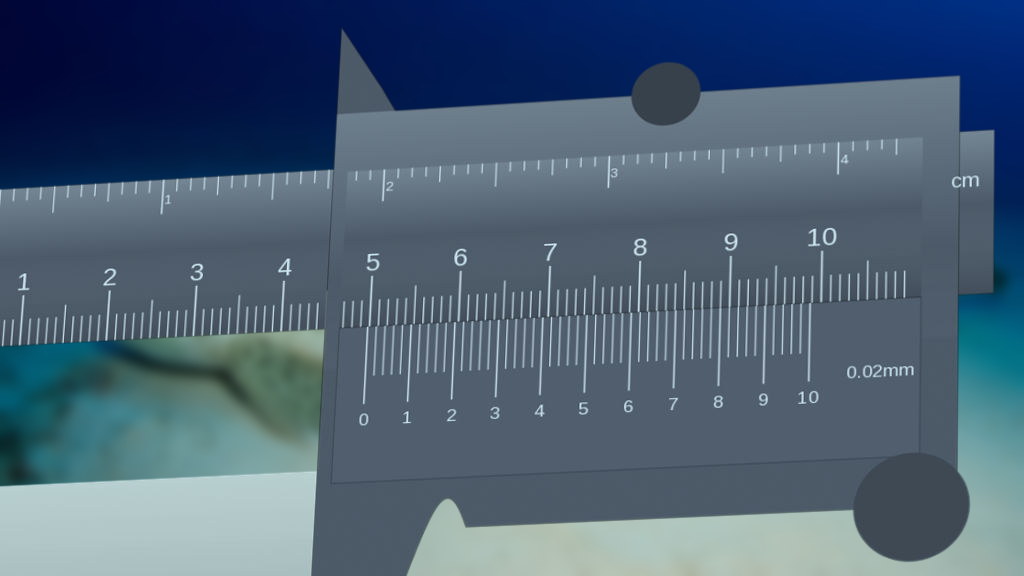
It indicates 49.8 mm
